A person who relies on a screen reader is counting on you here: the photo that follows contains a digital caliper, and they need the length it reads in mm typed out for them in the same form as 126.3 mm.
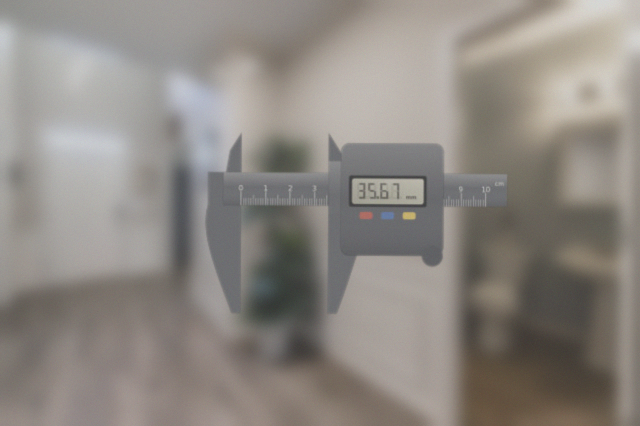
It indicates 35.67 mm
